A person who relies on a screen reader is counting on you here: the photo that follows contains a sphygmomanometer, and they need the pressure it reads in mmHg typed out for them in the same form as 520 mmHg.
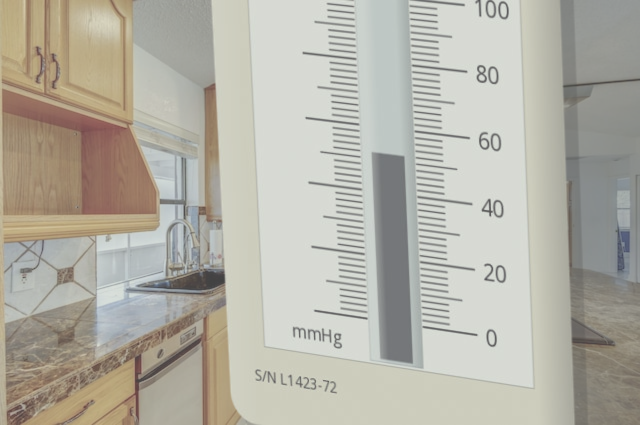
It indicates 52 mmHg
